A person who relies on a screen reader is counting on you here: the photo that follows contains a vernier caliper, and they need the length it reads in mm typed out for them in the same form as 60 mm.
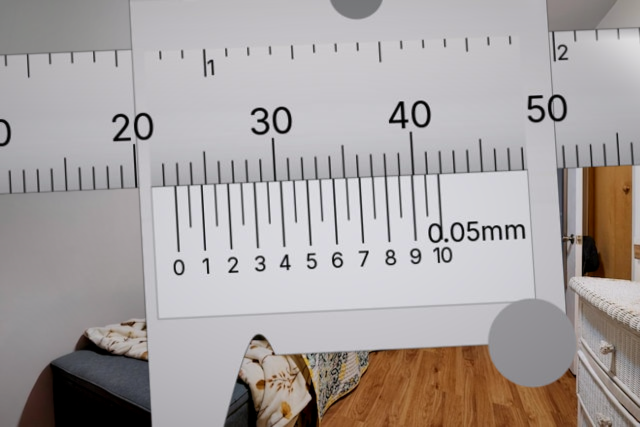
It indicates 22.8 mm
